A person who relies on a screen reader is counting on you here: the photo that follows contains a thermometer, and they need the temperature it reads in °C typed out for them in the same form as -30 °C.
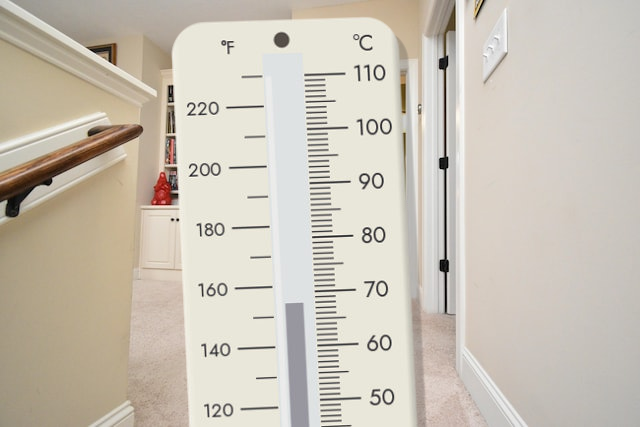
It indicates 68 °C
